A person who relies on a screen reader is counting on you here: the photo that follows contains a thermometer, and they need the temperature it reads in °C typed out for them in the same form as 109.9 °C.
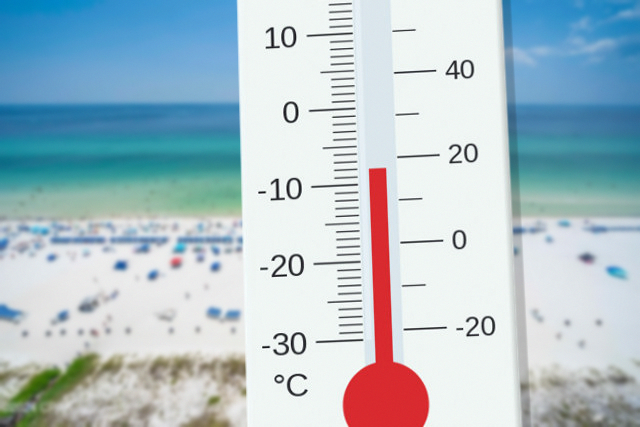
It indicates -8 °C
